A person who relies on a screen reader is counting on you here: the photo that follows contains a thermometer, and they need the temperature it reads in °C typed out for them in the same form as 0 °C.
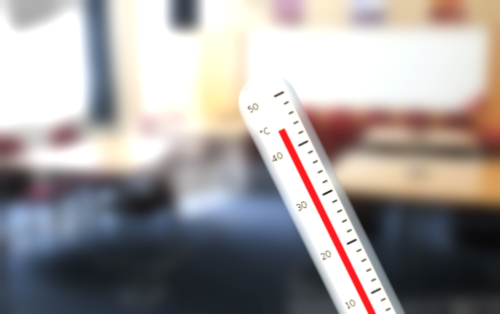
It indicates 44 °C
